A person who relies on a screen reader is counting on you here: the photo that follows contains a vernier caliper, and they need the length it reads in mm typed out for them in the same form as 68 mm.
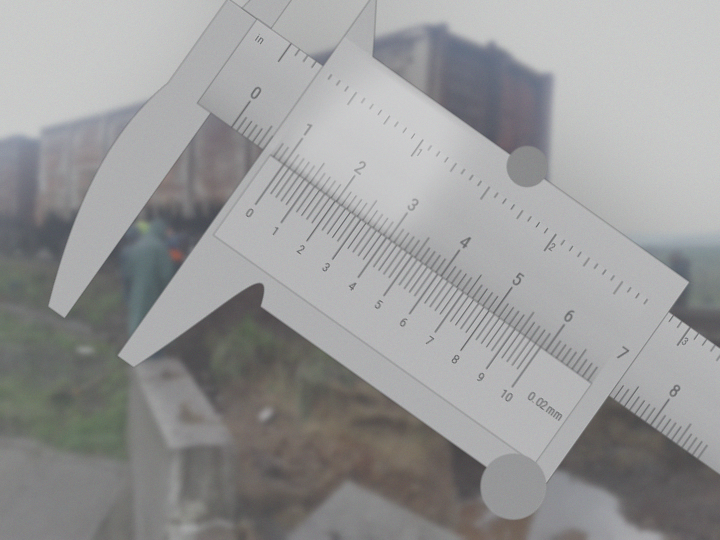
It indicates 10.0 mm
